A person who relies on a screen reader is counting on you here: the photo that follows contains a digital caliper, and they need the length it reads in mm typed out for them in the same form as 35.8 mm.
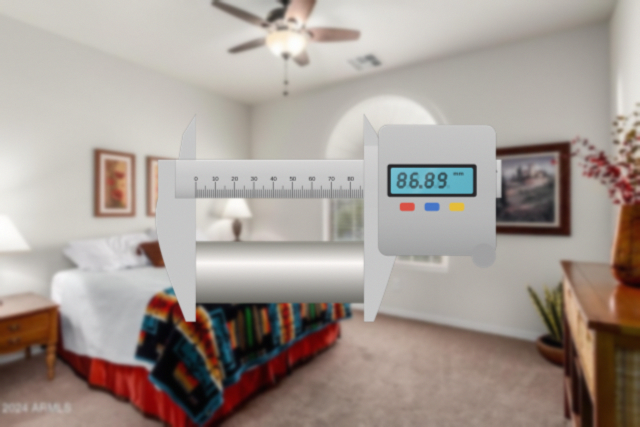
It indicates 86.89 mm
